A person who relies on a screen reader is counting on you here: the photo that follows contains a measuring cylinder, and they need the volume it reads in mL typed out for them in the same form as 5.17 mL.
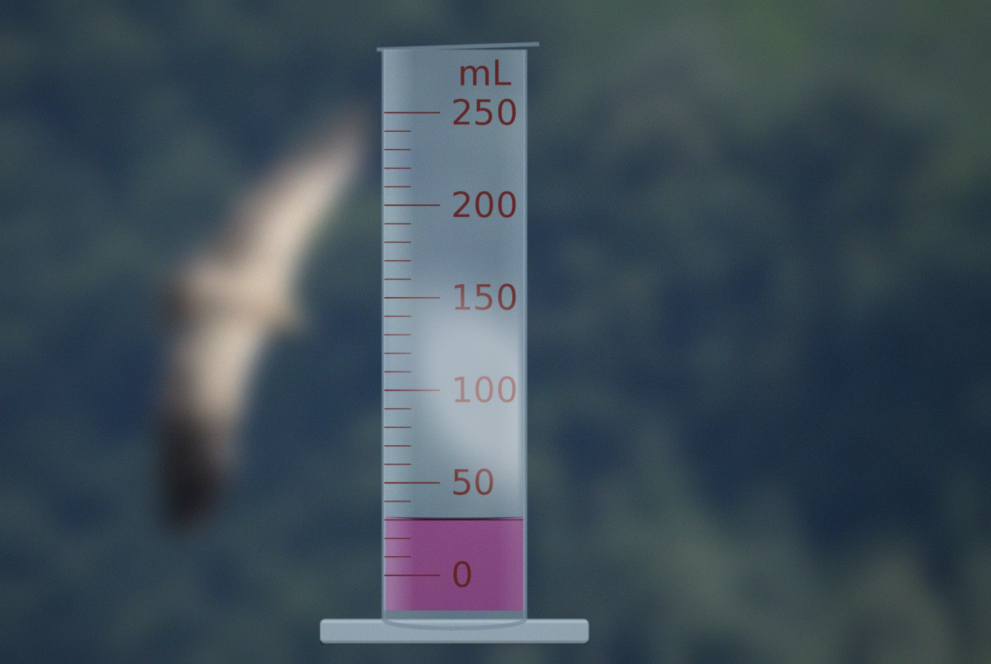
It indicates 30 mL
